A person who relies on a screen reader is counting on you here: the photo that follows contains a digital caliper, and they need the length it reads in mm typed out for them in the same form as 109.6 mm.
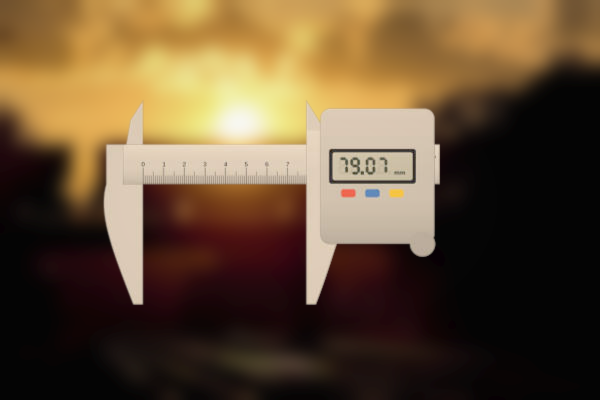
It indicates 79.07 mm
